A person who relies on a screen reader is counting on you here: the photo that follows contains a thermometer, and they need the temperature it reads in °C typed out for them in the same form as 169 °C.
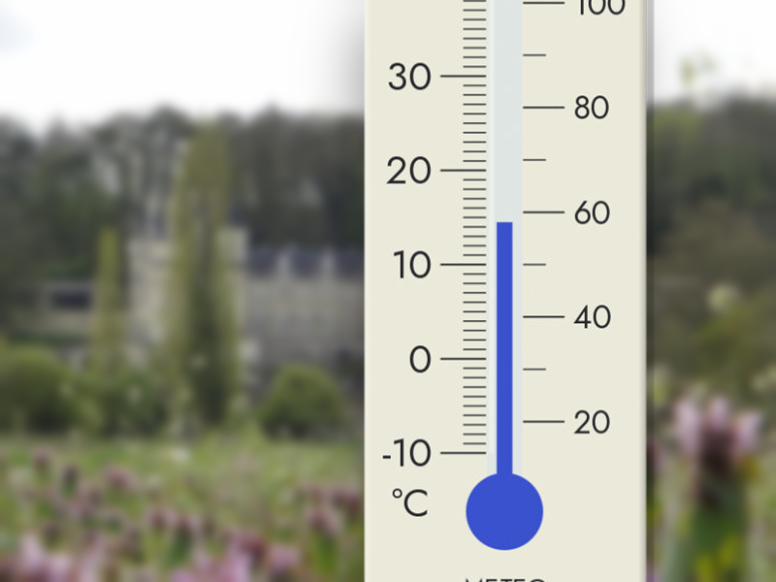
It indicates 14.5 °C
